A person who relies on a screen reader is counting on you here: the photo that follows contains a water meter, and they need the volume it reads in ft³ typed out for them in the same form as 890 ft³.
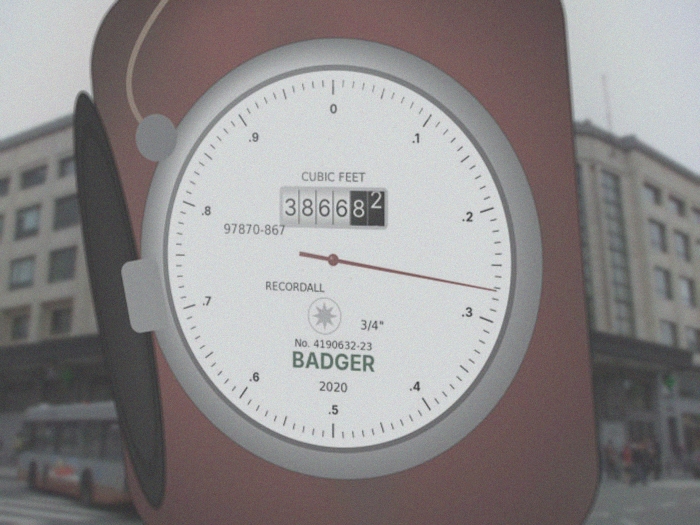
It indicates 386682.27 ft³
